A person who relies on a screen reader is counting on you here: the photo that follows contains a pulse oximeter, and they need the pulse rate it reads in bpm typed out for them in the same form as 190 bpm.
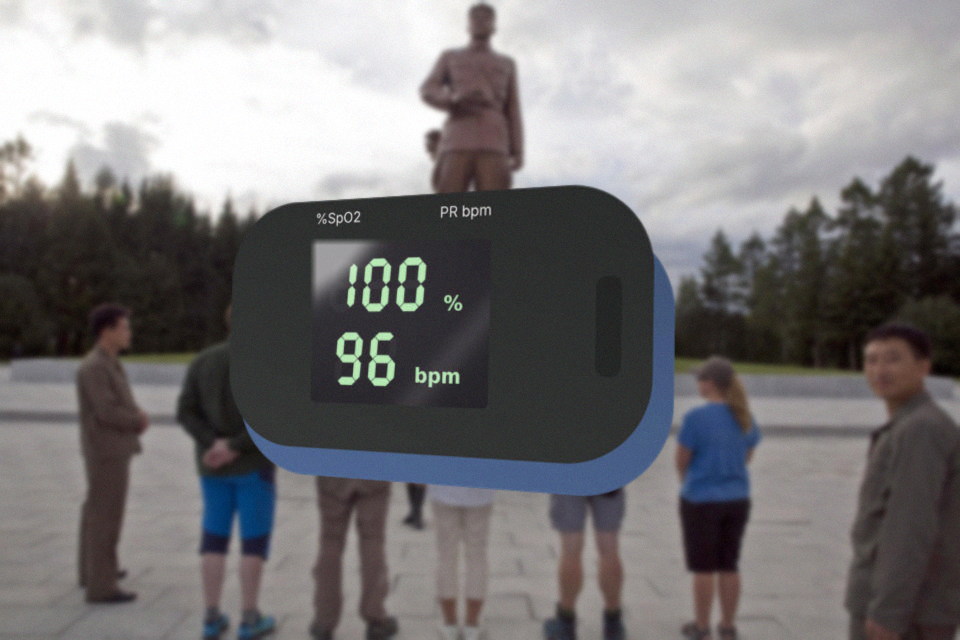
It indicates 96 bpm
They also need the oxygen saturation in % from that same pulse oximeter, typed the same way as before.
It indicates 100 %
